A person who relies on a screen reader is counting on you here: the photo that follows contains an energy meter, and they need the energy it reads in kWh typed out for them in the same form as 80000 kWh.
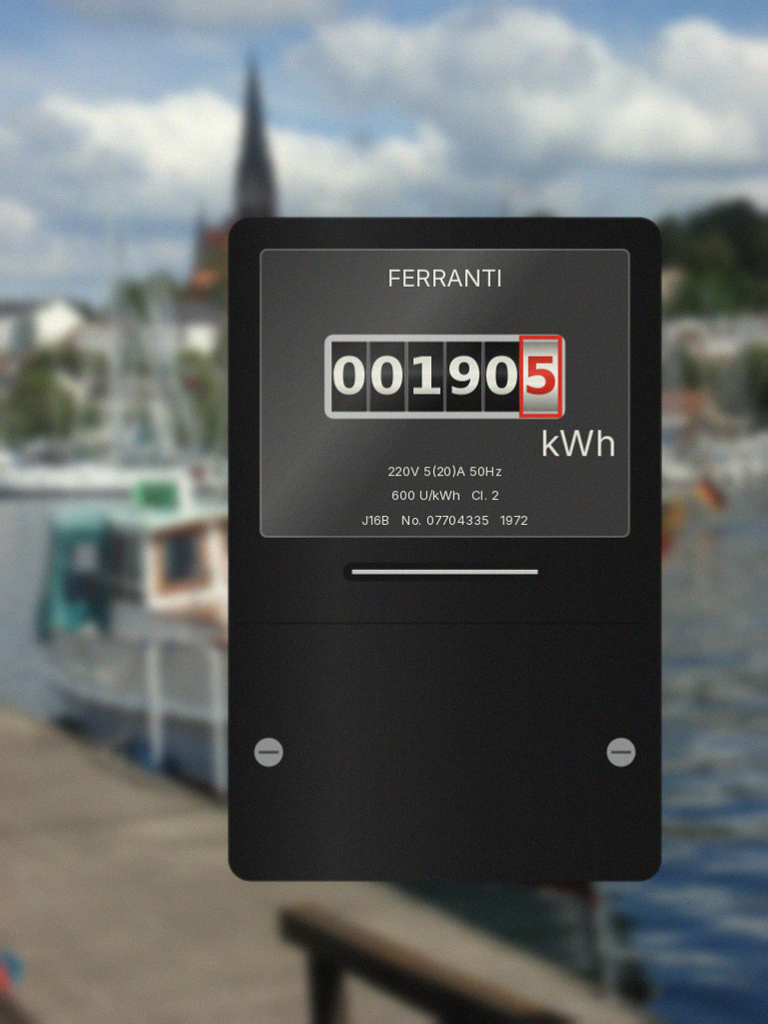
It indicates 190.5 kWh
